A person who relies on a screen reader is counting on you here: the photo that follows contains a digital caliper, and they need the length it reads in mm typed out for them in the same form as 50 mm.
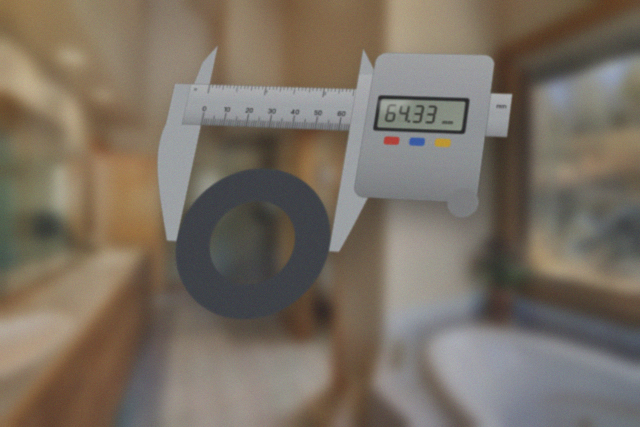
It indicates 64.33 mm
